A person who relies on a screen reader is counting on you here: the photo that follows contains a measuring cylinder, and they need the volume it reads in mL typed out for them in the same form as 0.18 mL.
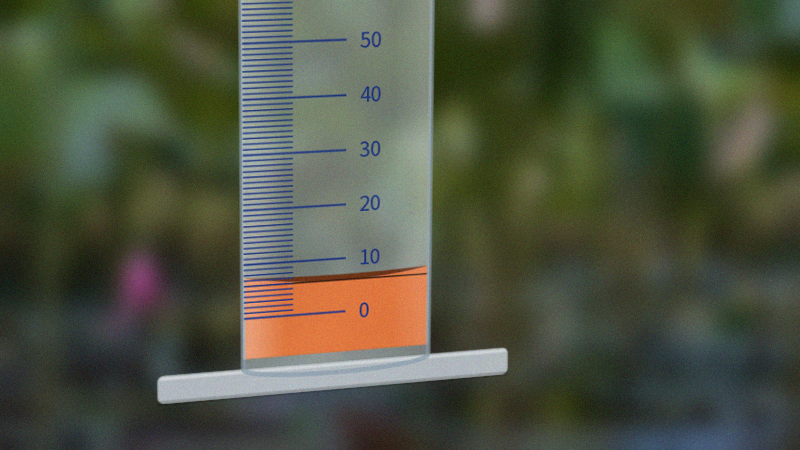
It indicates 6 mL
